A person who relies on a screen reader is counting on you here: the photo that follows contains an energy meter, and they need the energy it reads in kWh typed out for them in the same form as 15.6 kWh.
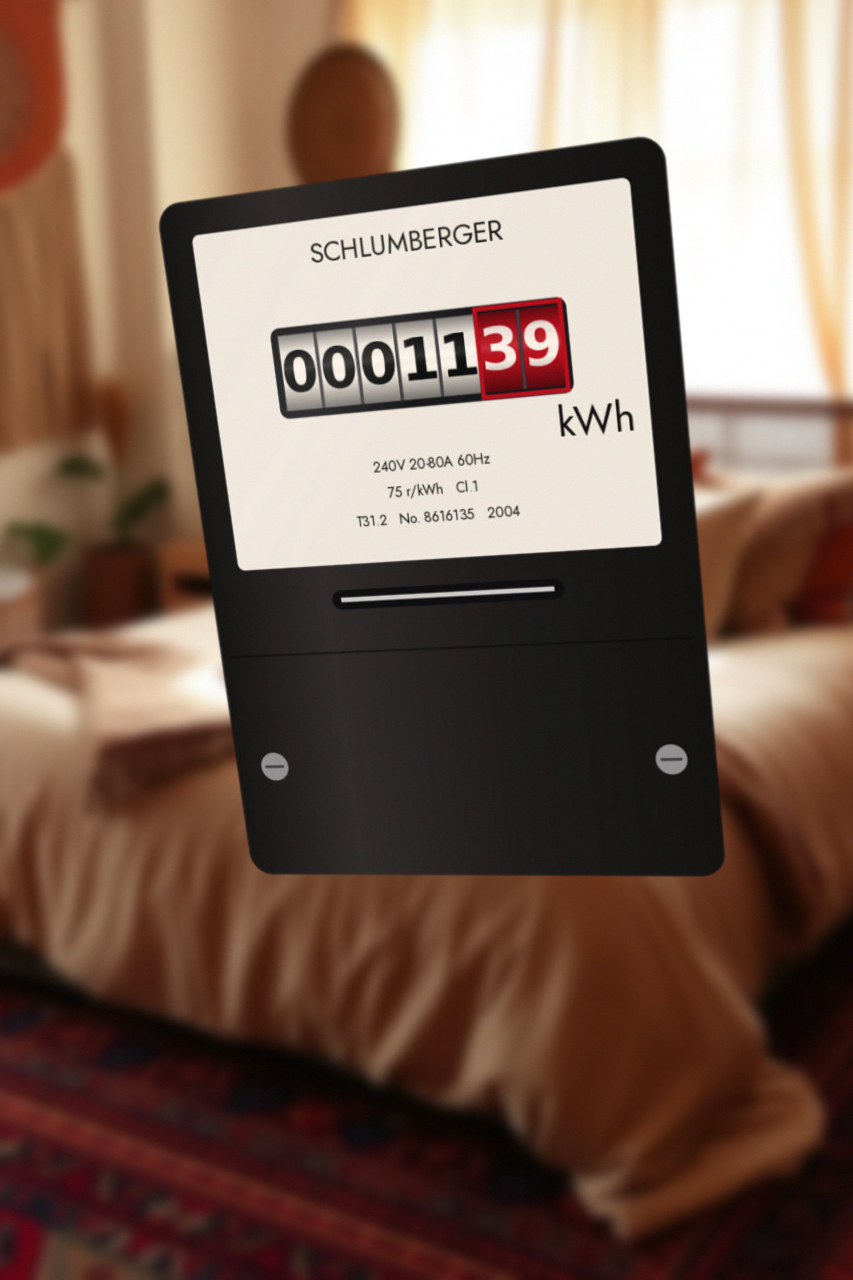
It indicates 11.39 kWh
